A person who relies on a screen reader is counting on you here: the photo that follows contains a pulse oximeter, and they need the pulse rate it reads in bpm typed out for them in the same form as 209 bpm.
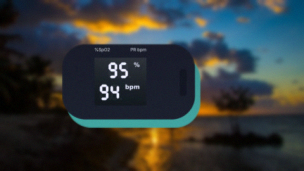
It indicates 94 bpm
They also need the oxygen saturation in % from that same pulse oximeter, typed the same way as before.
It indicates 95 %
